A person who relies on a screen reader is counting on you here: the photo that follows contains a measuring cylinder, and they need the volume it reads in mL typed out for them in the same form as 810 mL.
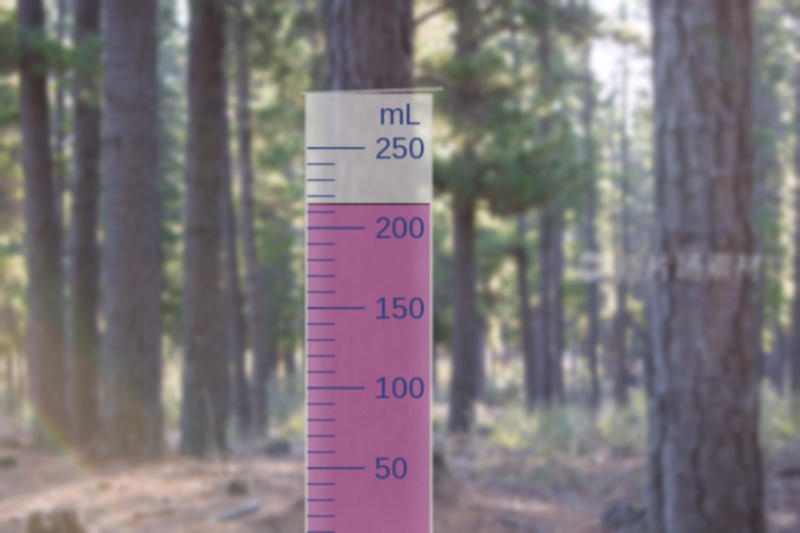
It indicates 215 mL
